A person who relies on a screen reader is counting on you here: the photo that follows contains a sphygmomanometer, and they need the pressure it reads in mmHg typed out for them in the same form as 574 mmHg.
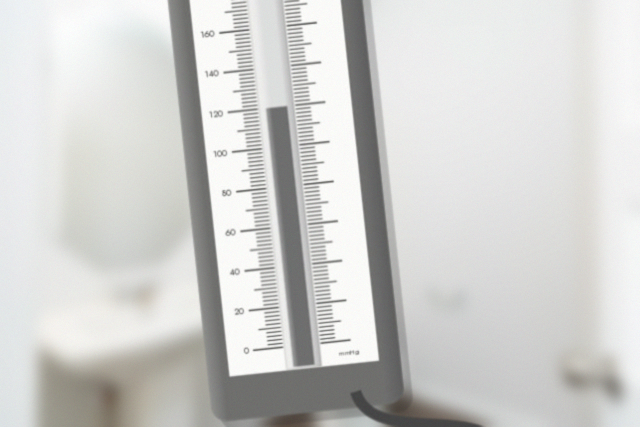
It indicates 120 mmHg
